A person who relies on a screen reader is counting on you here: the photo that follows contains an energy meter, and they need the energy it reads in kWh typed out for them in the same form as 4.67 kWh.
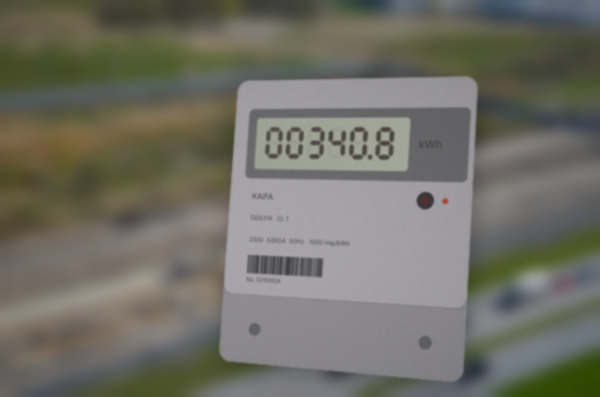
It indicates 340.8 kWh
